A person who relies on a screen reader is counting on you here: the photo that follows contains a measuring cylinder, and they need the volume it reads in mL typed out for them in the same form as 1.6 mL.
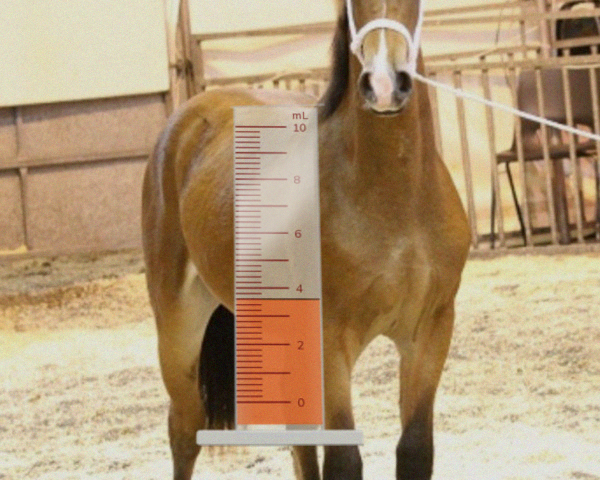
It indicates 3.6 mL
